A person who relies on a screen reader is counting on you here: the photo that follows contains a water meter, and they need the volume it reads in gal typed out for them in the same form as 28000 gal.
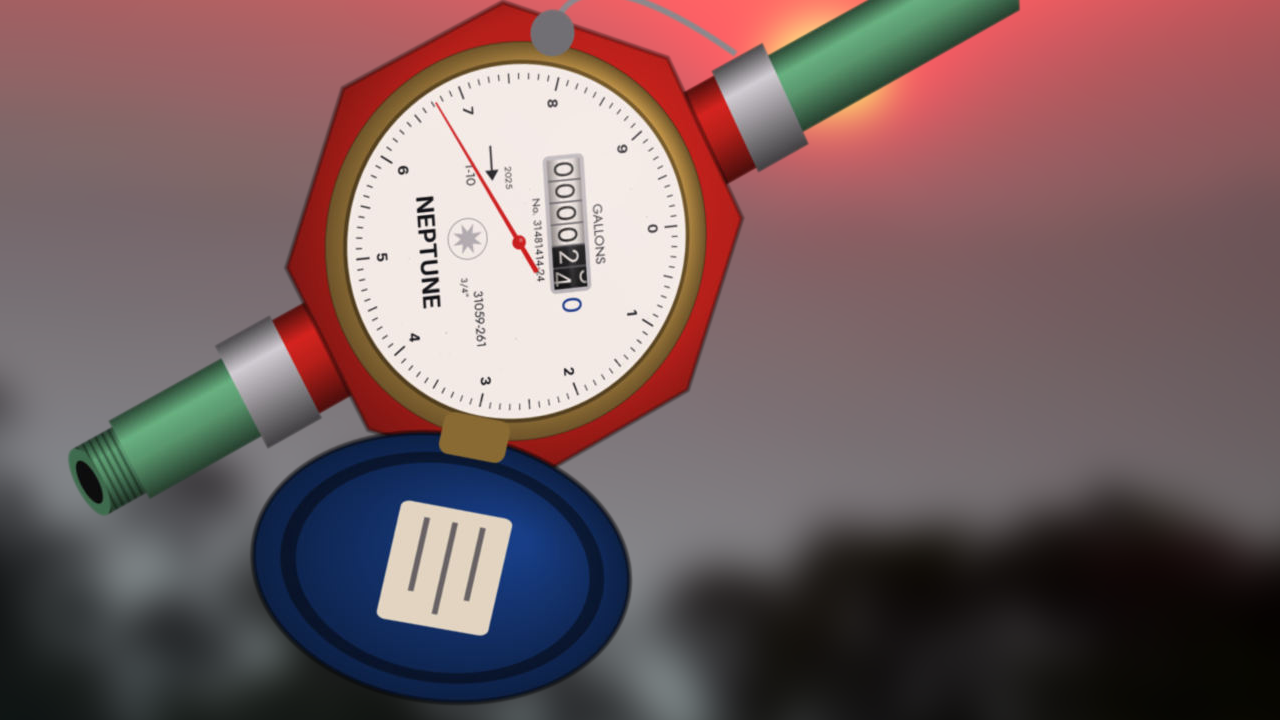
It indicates 236.7 gal
